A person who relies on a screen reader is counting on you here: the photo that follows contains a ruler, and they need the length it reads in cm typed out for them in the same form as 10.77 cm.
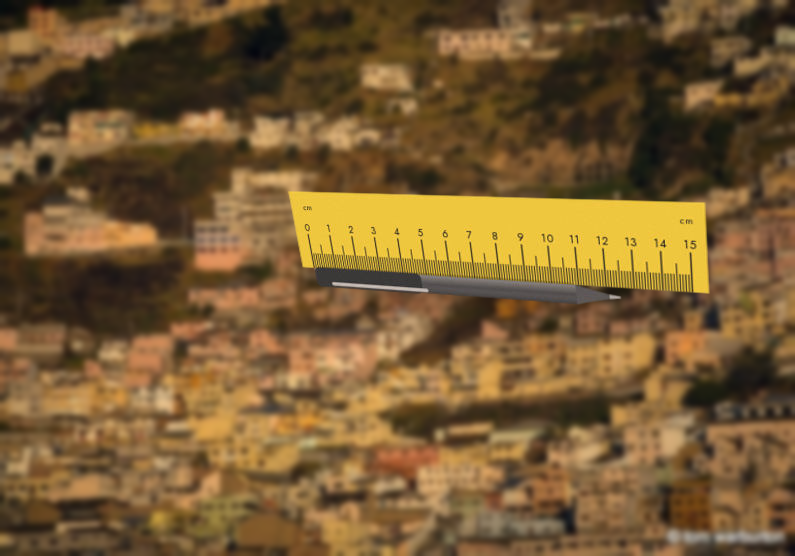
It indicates 12.5 cm
